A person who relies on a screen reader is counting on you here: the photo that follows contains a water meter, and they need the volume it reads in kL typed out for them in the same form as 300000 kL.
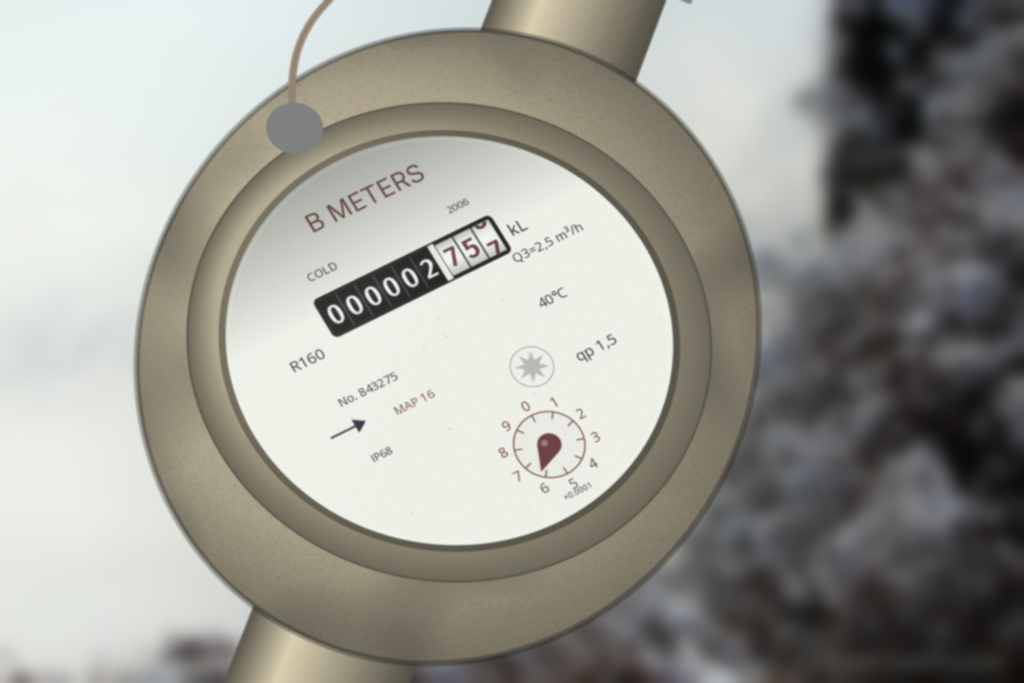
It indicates 2.7566 kL
